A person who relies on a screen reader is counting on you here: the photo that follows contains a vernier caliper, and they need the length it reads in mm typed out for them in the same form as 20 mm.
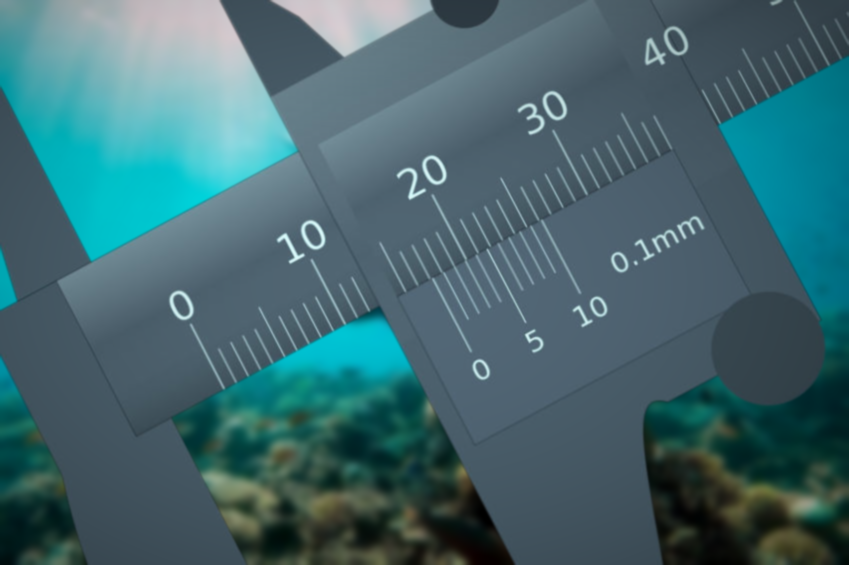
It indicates 17.2 mm
